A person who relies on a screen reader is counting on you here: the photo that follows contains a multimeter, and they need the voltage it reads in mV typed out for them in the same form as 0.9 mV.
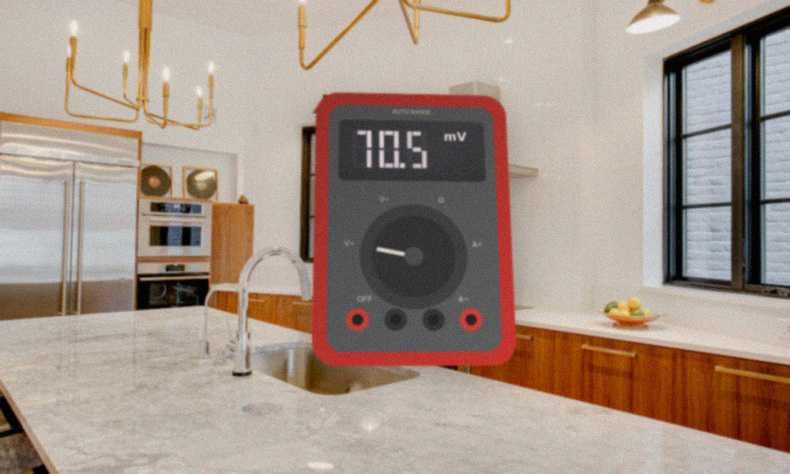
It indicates 70.5 mV
